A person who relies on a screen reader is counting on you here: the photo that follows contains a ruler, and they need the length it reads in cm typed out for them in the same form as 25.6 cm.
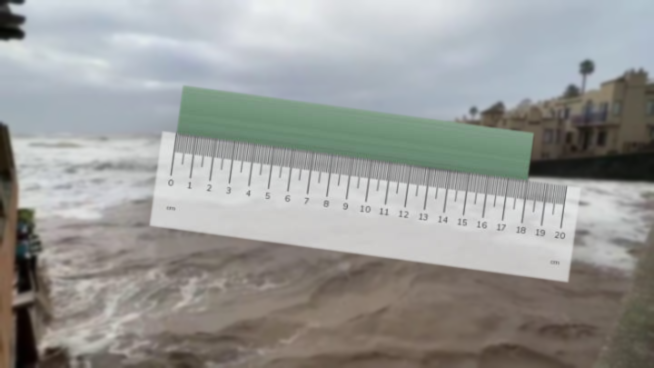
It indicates 18 cm
